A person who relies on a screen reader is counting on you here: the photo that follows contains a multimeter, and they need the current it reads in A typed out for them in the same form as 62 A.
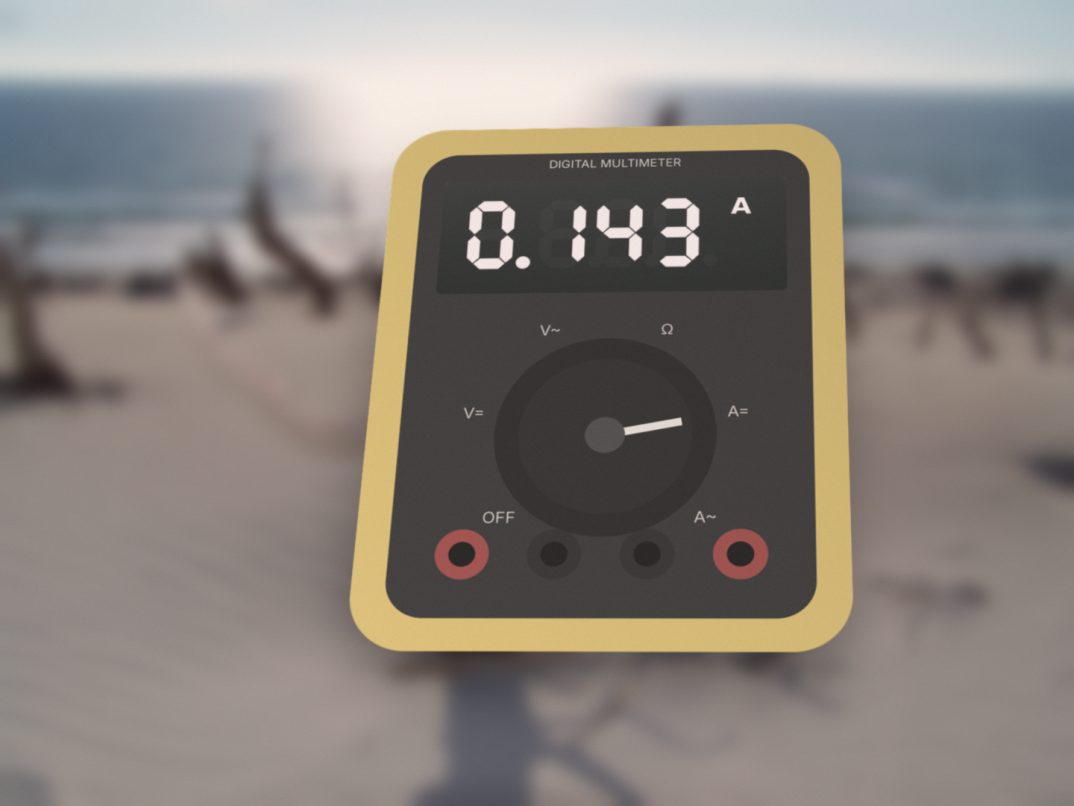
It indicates 0.143 A
